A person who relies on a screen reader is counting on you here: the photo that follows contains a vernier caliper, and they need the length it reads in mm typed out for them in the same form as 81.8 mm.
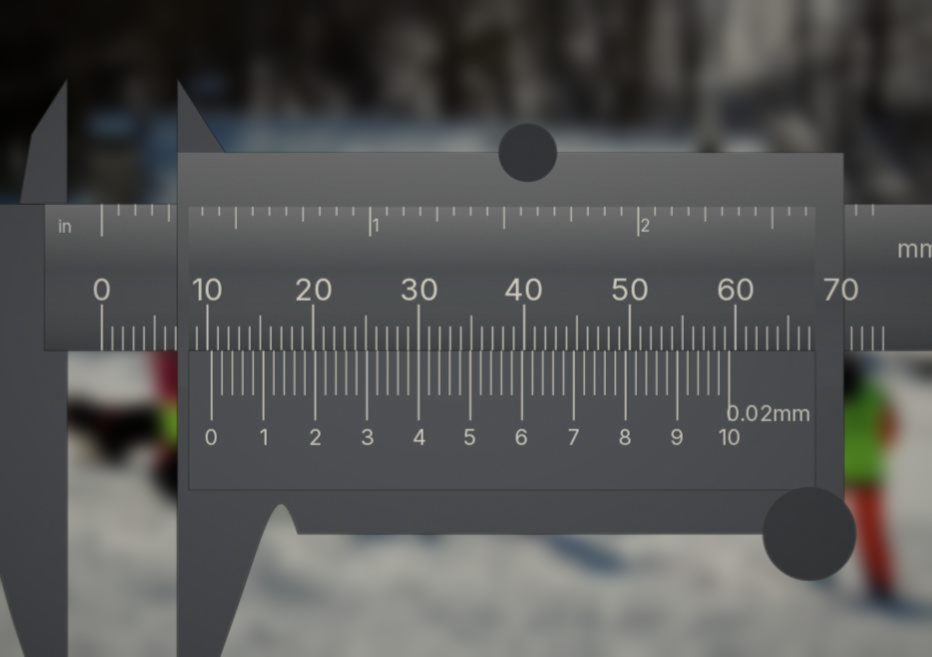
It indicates 10.4 mm
